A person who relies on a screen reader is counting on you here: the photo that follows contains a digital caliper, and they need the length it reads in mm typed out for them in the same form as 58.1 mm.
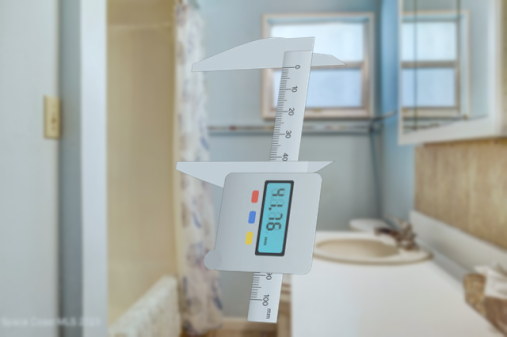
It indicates 41.76 mm
